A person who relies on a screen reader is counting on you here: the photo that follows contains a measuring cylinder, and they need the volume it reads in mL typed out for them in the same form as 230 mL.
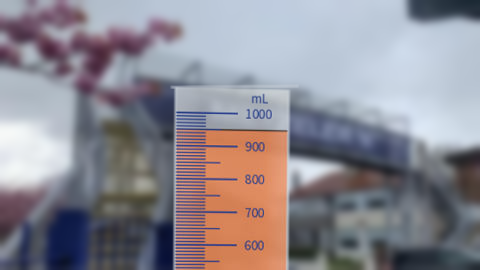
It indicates 950 mL
